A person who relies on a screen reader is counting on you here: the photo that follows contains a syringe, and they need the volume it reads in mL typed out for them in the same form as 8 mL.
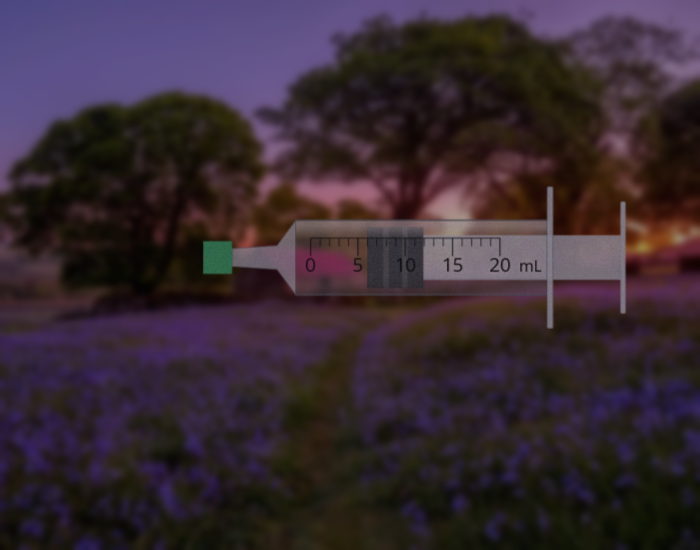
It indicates 6 mL
